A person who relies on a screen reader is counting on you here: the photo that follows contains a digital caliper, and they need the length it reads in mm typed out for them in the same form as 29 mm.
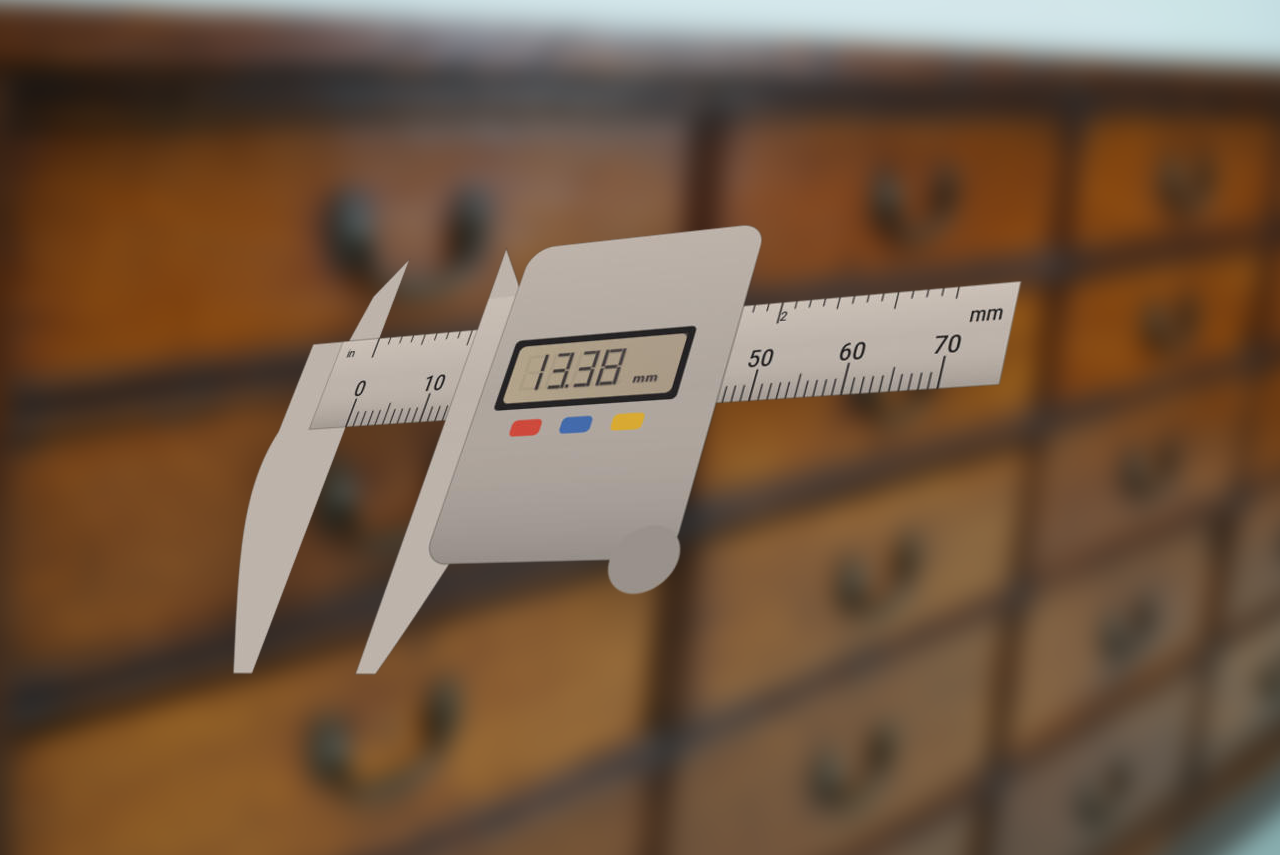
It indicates 13.38 mm
